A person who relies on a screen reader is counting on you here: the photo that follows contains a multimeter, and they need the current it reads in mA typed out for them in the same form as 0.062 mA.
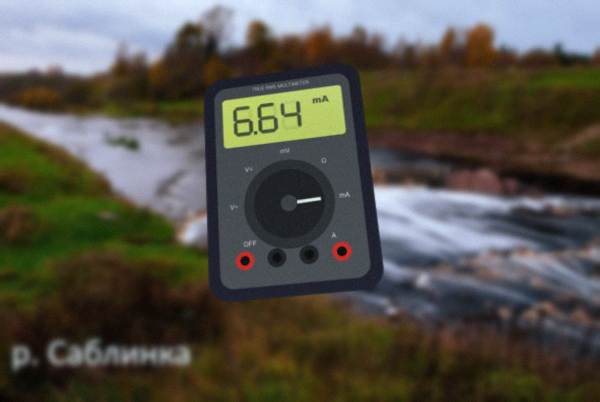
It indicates 6.64 mA
